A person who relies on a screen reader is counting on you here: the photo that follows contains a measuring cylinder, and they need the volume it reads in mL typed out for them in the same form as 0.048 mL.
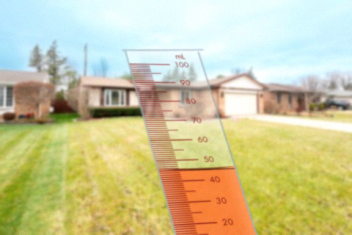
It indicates 45 mL
